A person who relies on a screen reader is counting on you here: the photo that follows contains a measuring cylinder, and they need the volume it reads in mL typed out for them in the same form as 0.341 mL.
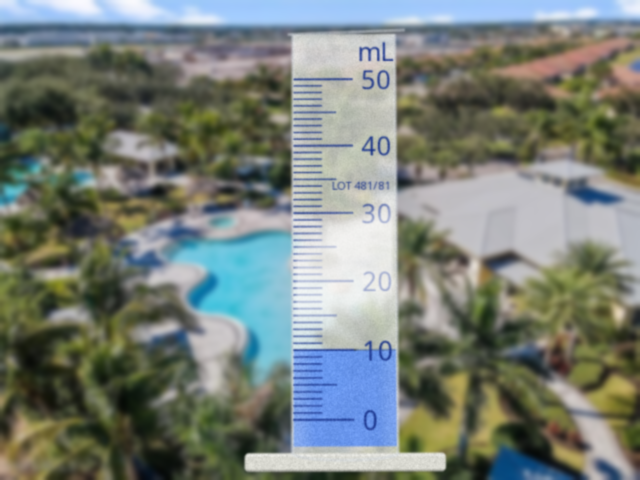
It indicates 10 mL
